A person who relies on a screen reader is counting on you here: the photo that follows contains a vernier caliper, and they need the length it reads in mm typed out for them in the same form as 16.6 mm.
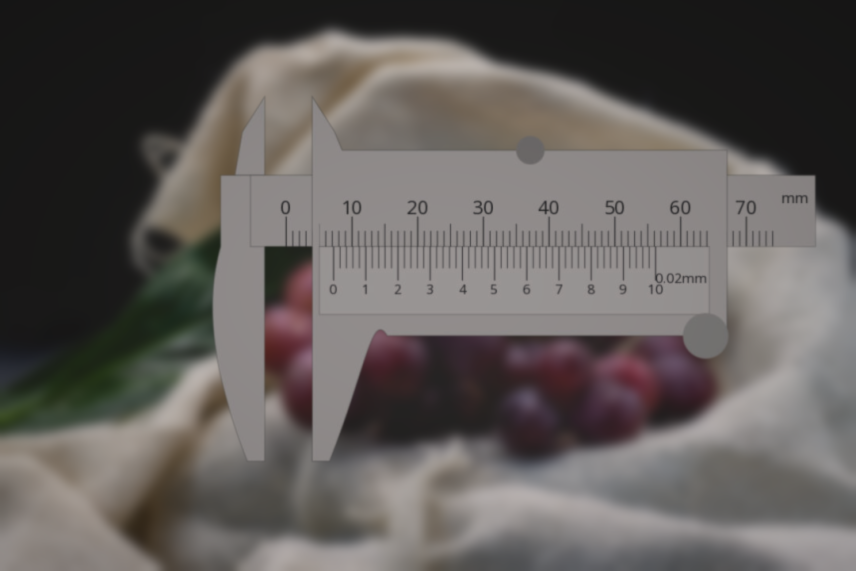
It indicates 7.2 mm
